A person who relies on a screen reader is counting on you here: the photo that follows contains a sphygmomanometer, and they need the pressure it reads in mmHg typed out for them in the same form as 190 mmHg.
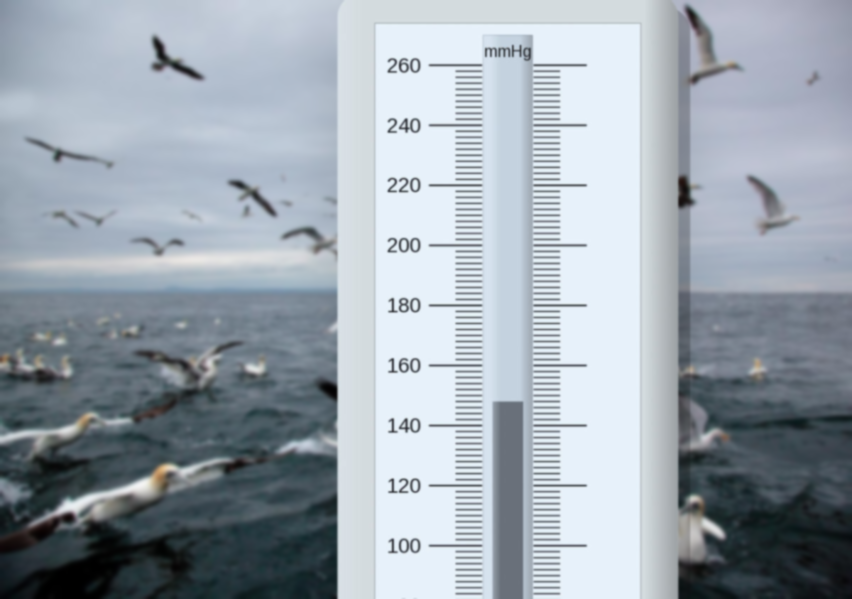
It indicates 148 mmHg
